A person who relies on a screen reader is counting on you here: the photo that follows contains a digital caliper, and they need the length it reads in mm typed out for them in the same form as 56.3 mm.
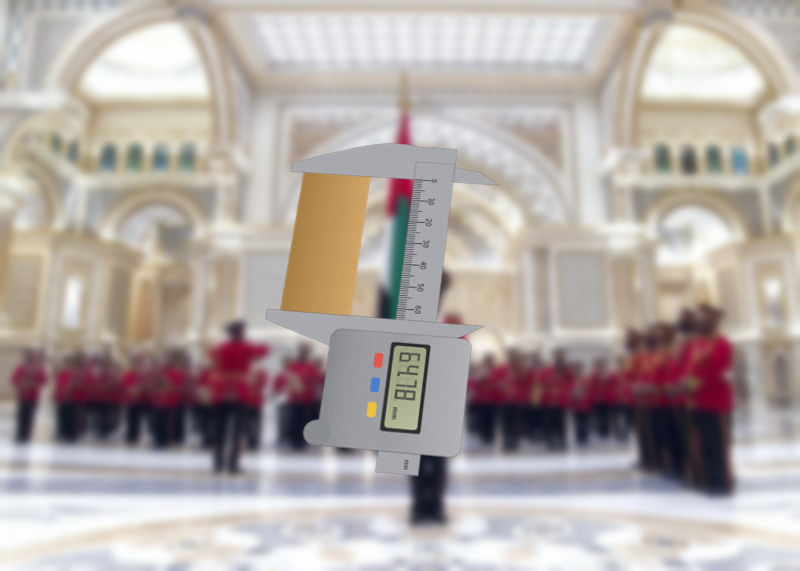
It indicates 64.78 mm
